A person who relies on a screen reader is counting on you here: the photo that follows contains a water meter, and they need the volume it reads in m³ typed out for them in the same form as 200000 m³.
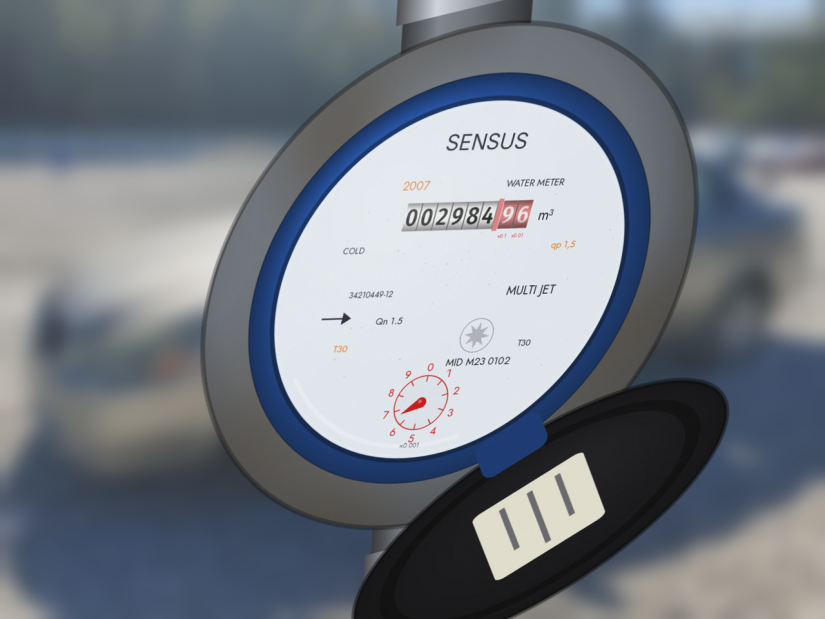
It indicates 2984.966 m³
